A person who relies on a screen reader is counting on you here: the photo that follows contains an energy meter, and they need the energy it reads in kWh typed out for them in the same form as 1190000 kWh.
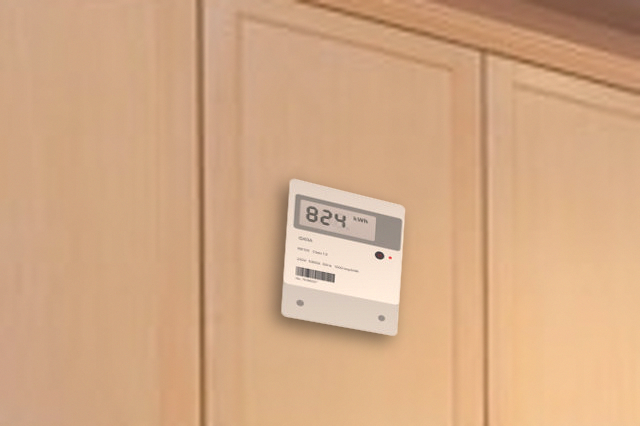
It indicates 824 kWh
